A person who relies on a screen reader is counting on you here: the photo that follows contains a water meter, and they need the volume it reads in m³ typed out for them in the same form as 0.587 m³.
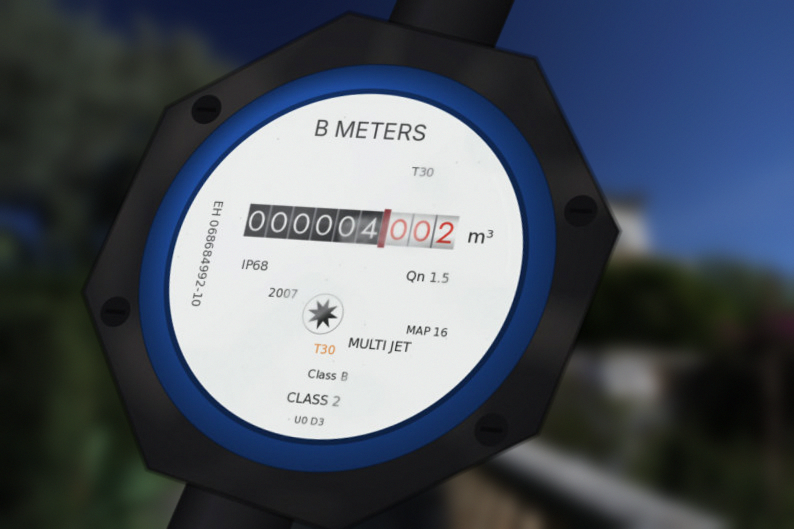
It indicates 4.002 m³
